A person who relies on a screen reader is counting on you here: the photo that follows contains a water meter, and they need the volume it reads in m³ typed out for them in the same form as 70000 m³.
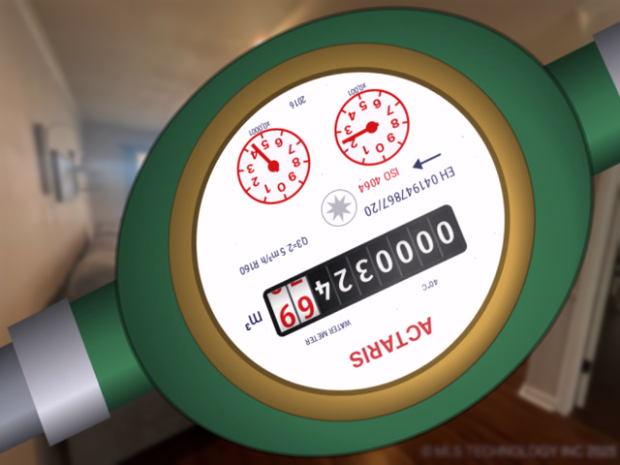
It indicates 324.6924 m³
